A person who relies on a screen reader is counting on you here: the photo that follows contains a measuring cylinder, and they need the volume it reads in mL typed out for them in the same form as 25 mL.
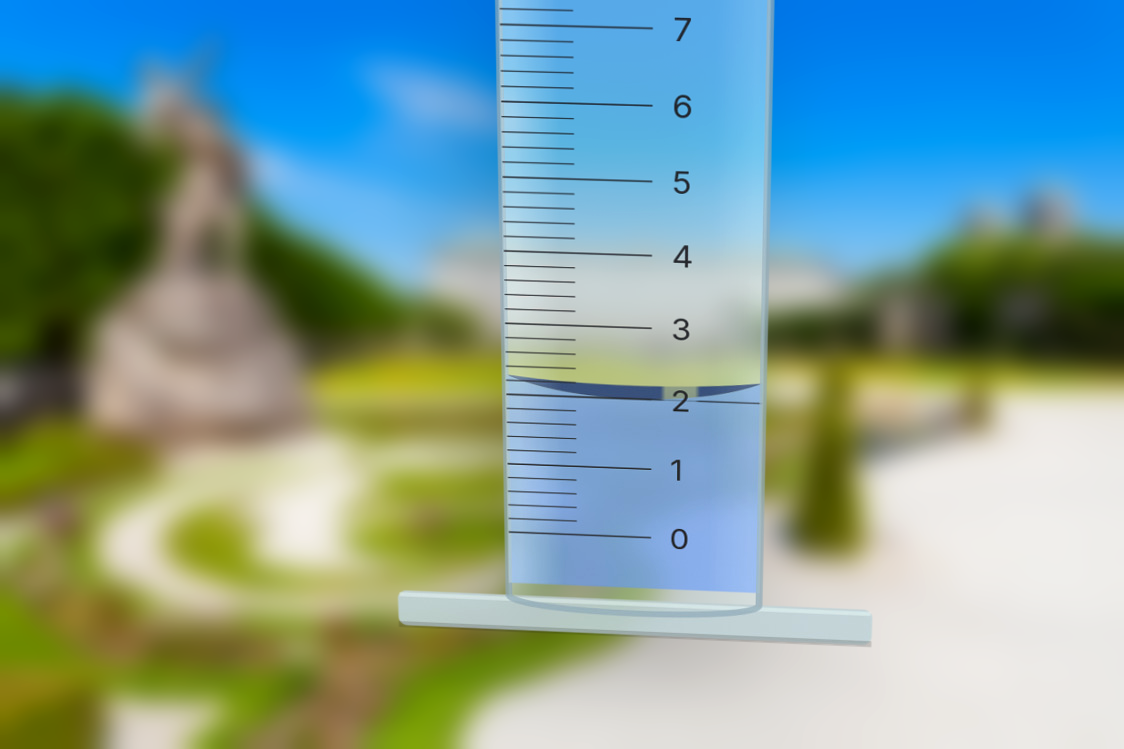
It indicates 2 mL
